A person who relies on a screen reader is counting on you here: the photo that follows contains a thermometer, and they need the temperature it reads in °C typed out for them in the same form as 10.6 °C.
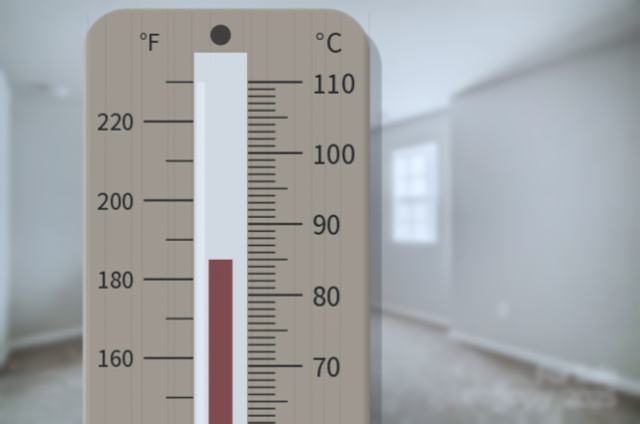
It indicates 85 °C
